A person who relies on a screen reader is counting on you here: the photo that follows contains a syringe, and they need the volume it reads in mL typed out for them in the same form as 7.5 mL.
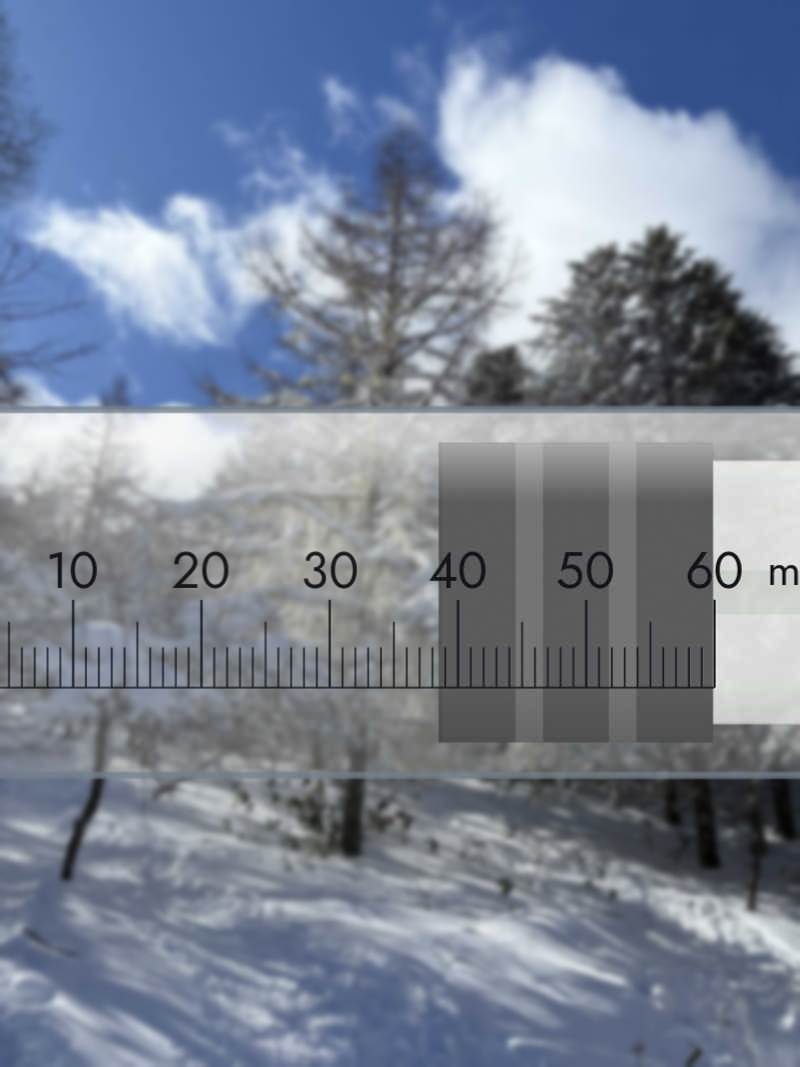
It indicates 38.5 mL
